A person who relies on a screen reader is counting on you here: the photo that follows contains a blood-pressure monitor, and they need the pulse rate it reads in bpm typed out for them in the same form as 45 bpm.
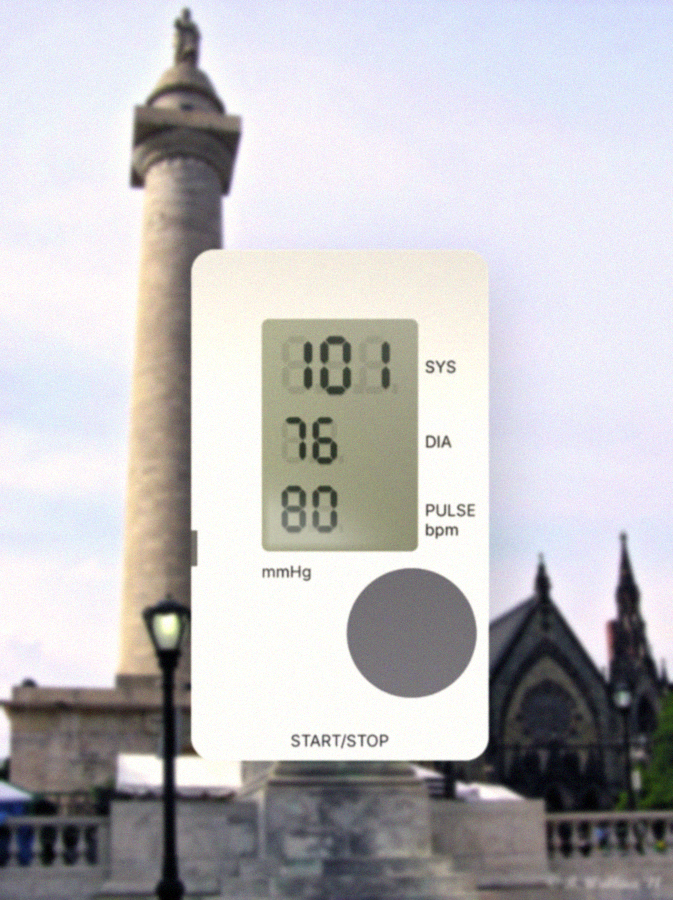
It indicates 80 bpm
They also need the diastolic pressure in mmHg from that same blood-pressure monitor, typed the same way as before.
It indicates 76 mmHg
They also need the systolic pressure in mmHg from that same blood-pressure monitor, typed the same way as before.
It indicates 101 mmHg
